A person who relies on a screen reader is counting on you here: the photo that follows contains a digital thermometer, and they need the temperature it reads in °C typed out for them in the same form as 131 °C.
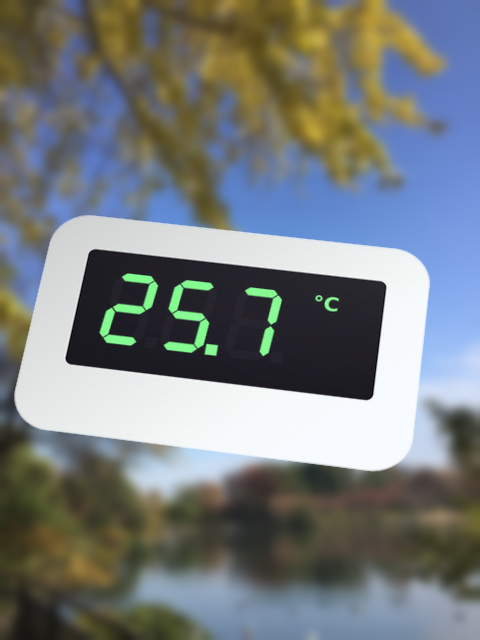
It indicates 25.7 °C
